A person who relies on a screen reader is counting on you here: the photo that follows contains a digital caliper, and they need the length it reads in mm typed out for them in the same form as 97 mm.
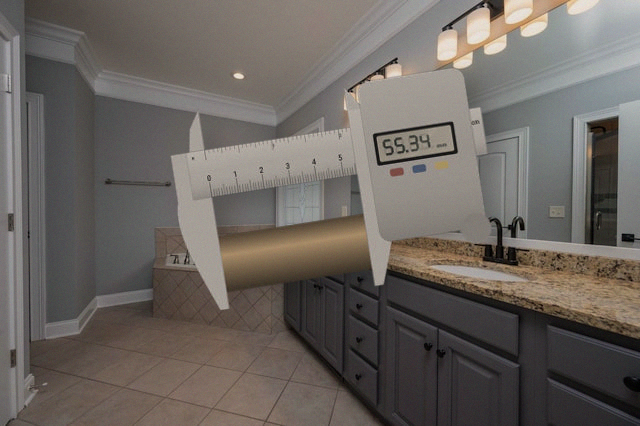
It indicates 55.34 mm
